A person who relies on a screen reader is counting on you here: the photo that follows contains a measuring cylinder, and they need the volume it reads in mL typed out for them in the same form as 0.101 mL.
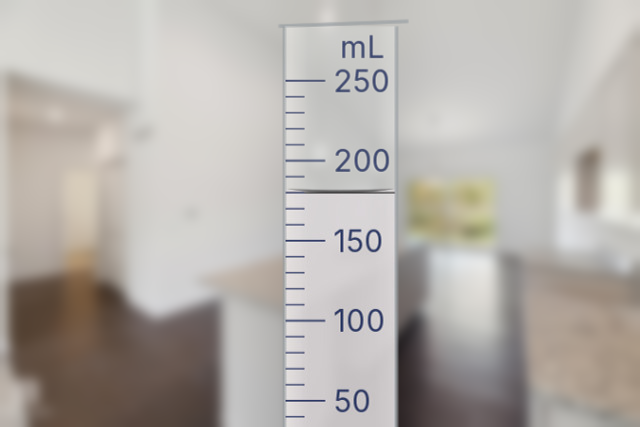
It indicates 180 mL
